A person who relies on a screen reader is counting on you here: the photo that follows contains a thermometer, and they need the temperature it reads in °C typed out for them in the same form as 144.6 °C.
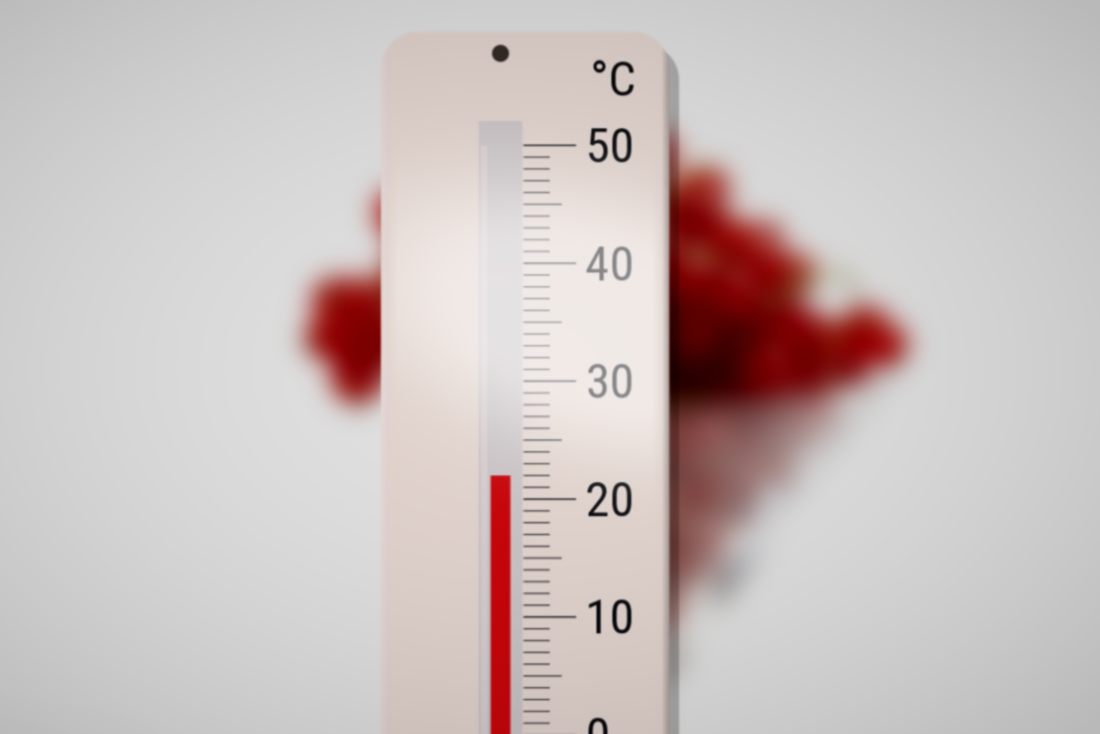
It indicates 22 °C
